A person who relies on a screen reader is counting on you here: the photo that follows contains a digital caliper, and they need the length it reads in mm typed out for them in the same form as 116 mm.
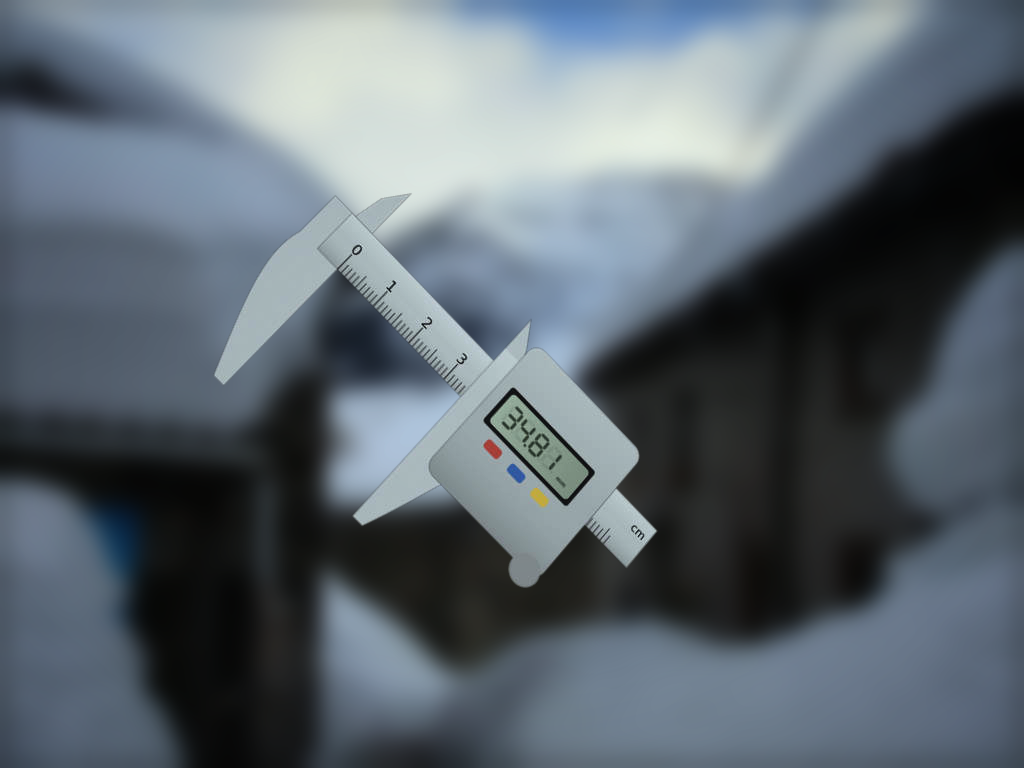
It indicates 34.81 mm
